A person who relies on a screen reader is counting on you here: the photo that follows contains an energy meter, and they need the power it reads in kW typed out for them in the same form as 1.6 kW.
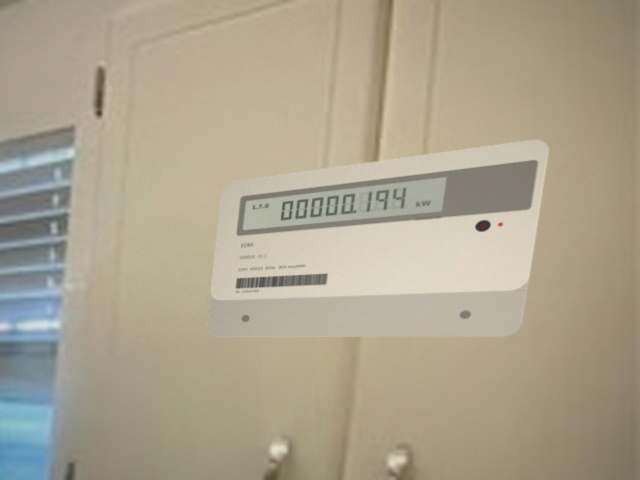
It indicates 0.194 kW
